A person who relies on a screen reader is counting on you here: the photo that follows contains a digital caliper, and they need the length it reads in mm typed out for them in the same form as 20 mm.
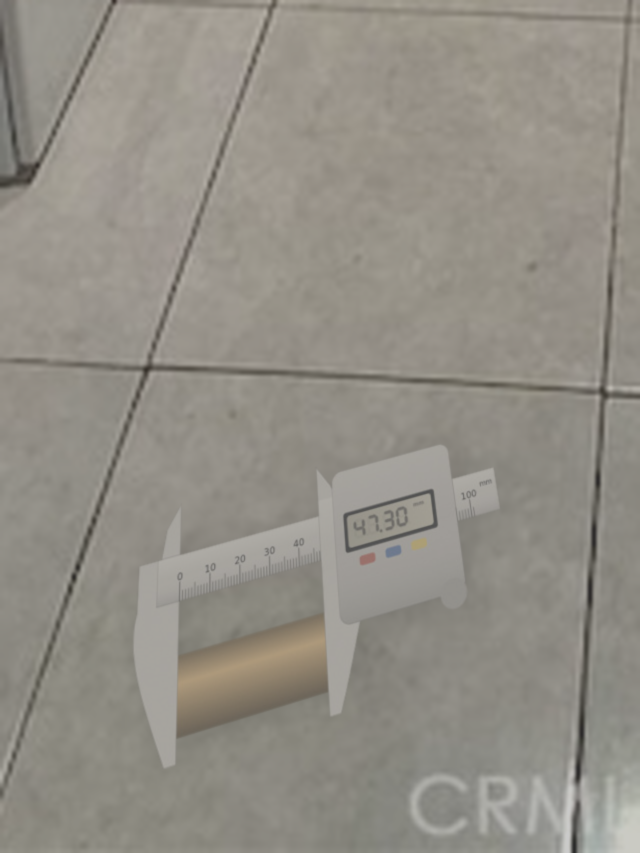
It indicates 47.30 mm
